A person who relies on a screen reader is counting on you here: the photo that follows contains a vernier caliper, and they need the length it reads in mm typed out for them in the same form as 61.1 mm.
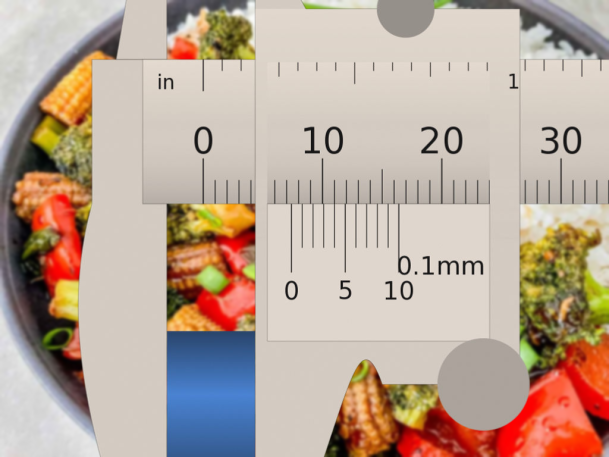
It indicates 7.4 mm
